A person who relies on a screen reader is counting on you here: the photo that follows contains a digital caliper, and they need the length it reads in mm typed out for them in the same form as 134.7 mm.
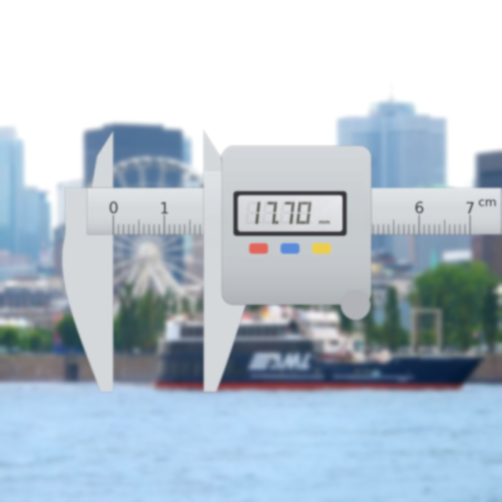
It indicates 17.70 mm
